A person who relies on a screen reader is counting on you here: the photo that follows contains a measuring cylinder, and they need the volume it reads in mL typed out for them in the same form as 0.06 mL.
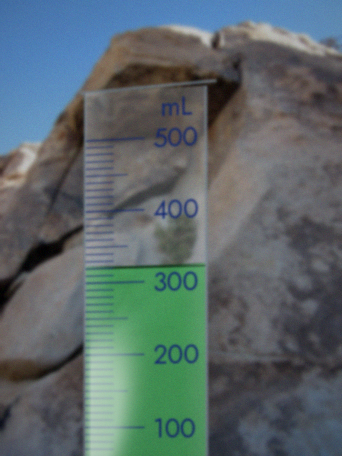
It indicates 320 mL
